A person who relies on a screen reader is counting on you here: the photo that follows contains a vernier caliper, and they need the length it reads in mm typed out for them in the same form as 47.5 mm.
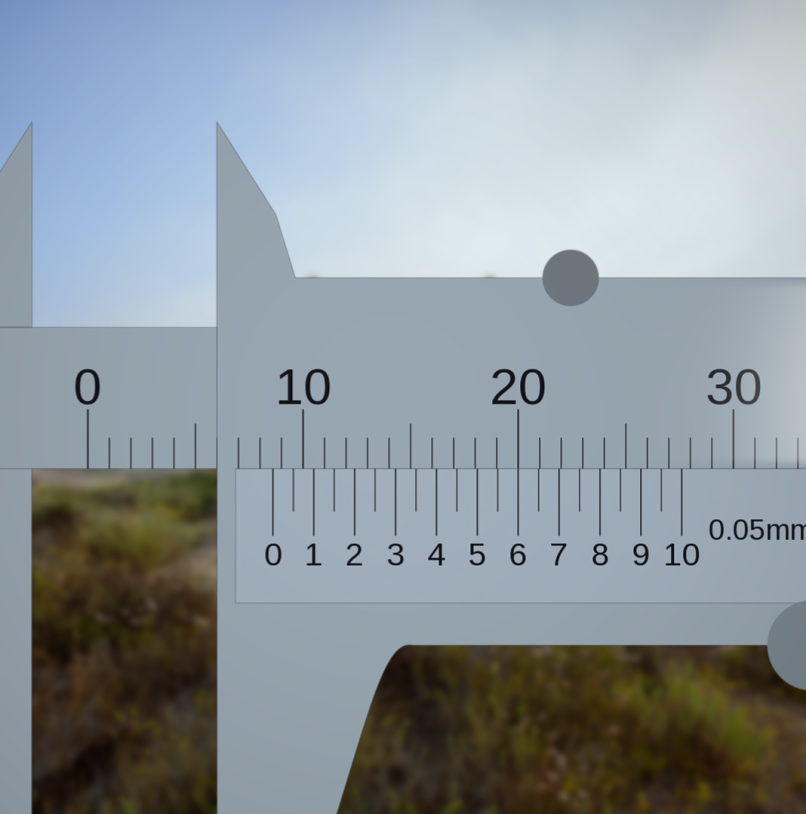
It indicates 8.60 mm
